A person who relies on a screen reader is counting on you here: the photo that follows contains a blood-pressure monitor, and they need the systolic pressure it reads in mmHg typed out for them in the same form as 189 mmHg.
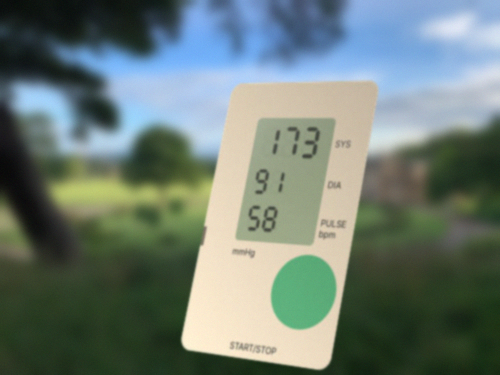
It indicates 173 mmHg
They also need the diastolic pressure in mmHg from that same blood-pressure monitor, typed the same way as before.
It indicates 91 mmHg
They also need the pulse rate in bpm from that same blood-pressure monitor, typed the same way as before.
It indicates 58 bpm
